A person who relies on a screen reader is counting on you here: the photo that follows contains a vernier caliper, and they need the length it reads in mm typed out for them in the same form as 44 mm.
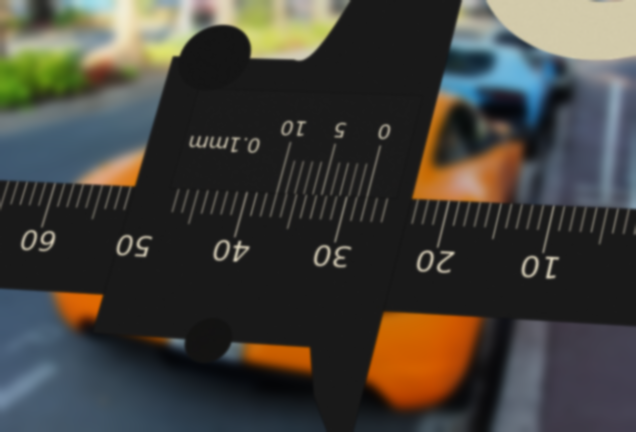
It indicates 28.0 mm
